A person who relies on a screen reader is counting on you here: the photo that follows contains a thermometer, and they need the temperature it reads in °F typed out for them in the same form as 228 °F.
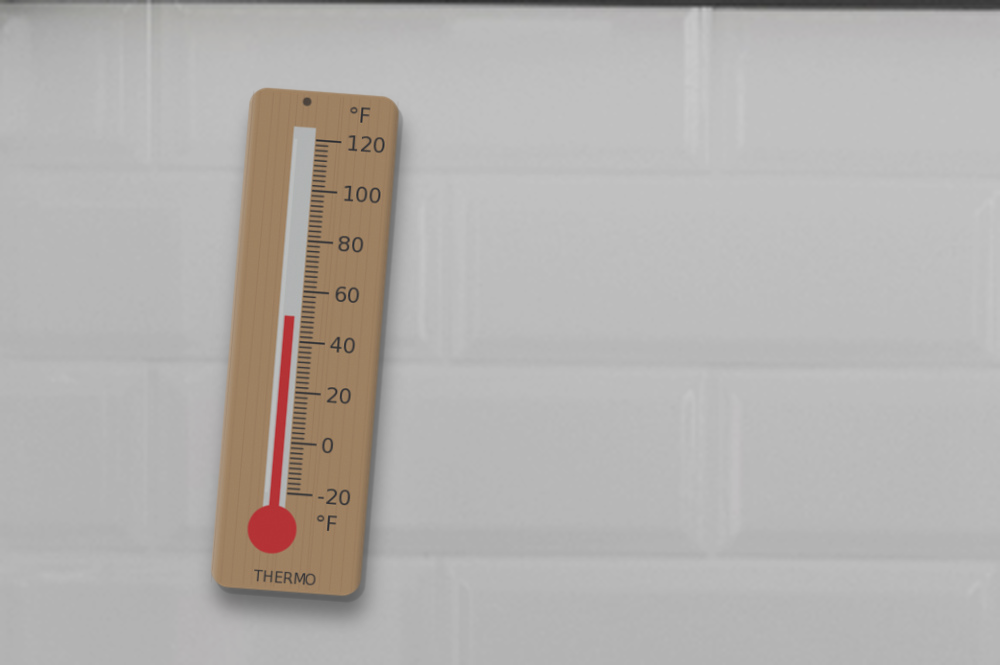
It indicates 50 °F
